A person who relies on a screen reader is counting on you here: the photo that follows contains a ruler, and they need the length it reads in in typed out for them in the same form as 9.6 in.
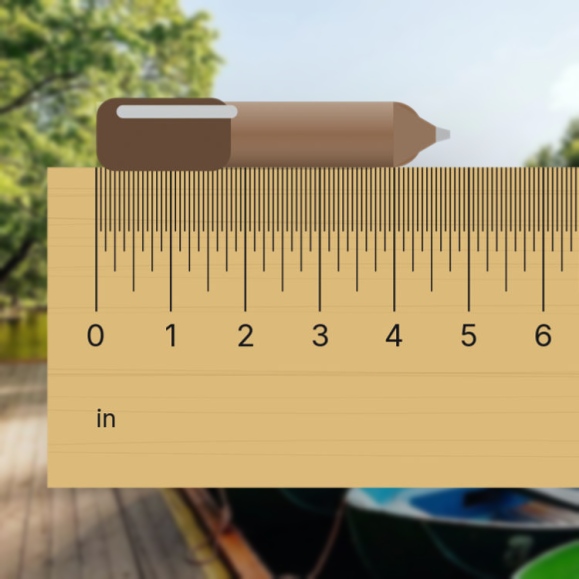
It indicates 4.75 in
